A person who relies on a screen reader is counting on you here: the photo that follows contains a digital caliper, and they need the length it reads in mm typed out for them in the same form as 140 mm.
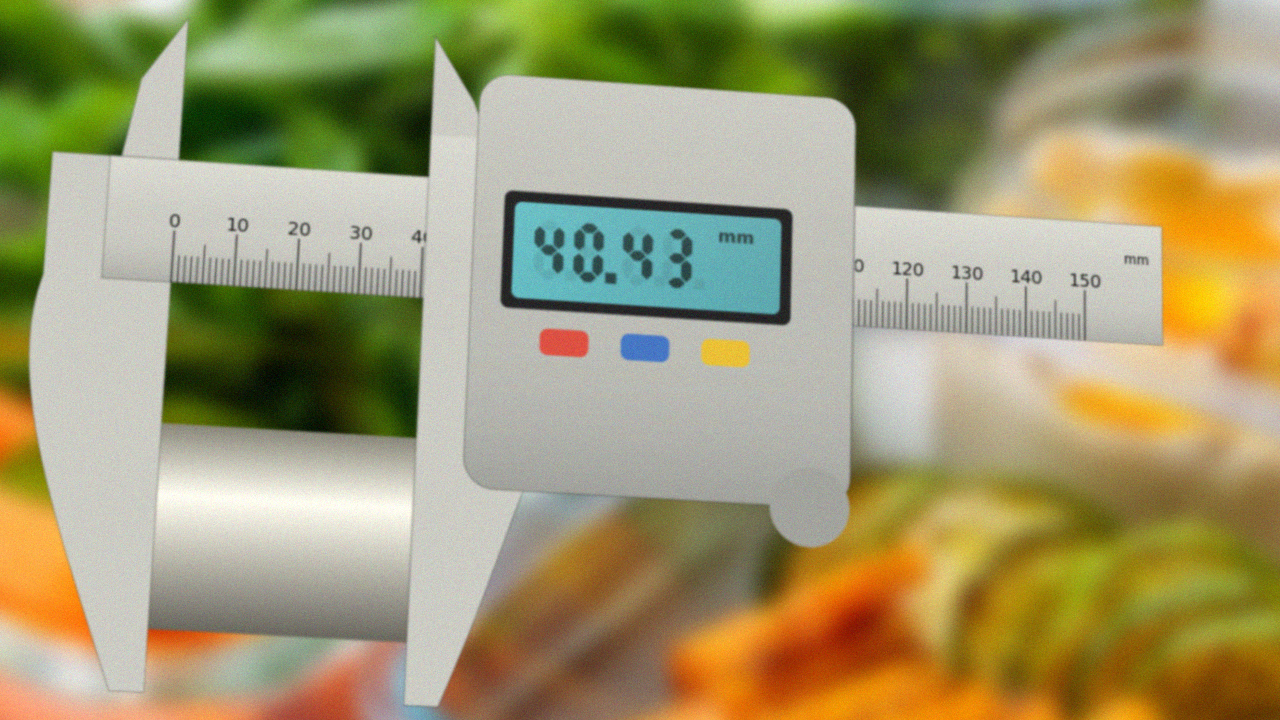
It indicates 40.43 mm
